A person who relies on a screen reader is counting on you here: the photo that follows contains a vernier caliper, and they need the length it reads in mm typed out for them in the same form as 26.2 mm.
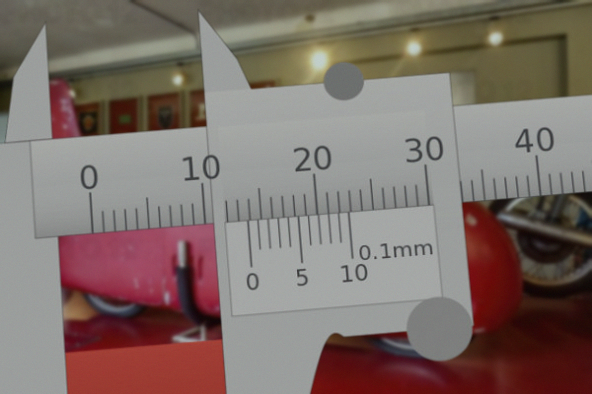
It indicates 13.8 mm
